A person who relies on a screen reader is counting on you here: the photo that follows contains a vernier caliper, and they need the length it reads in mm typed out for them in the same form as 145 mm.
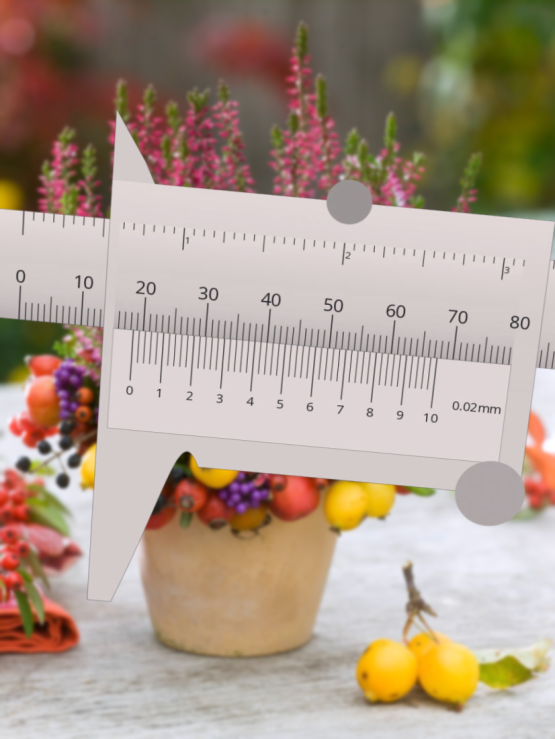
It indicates 18.4 mm
